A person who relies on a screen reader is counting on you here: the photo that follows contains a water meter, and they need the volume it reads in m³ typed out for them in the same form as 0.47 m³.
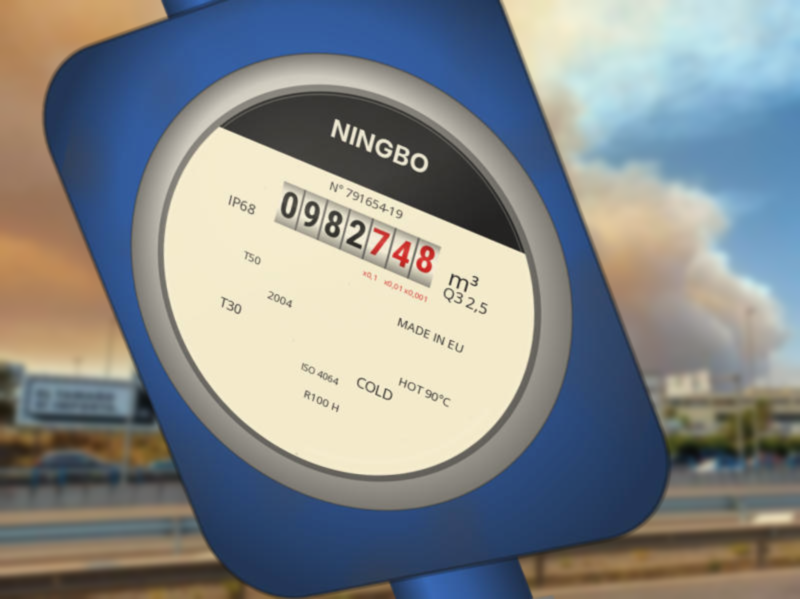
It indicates 982.748 m³
